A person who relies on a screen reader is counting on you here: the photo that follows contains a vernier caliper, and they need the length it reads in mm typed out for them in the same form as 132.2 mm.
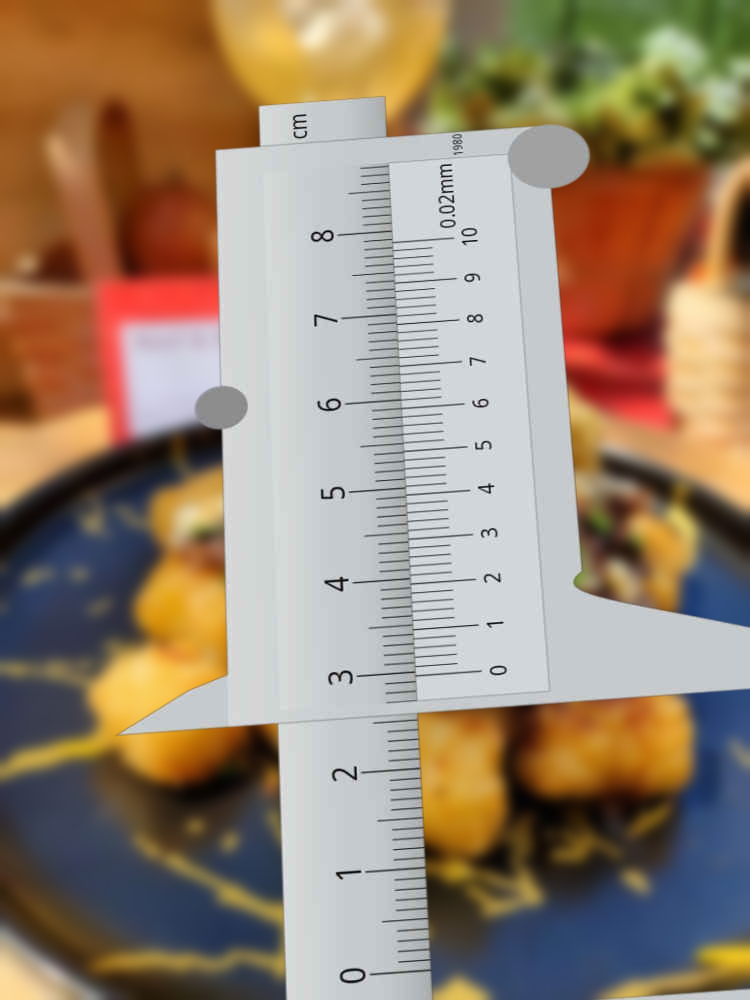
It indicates 29.6 mm
